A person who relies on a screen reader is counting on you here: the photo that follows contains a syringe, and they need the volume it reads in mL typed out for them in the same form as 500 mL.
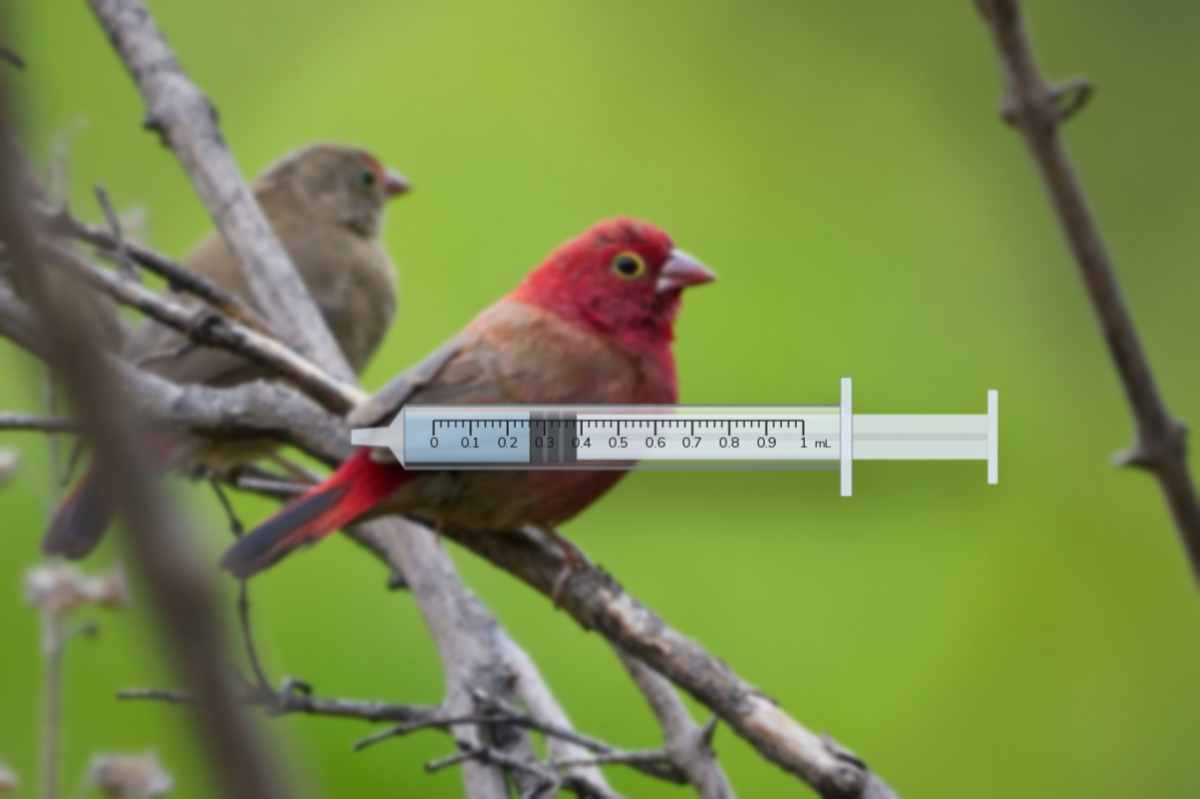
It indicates 0.26 mL
